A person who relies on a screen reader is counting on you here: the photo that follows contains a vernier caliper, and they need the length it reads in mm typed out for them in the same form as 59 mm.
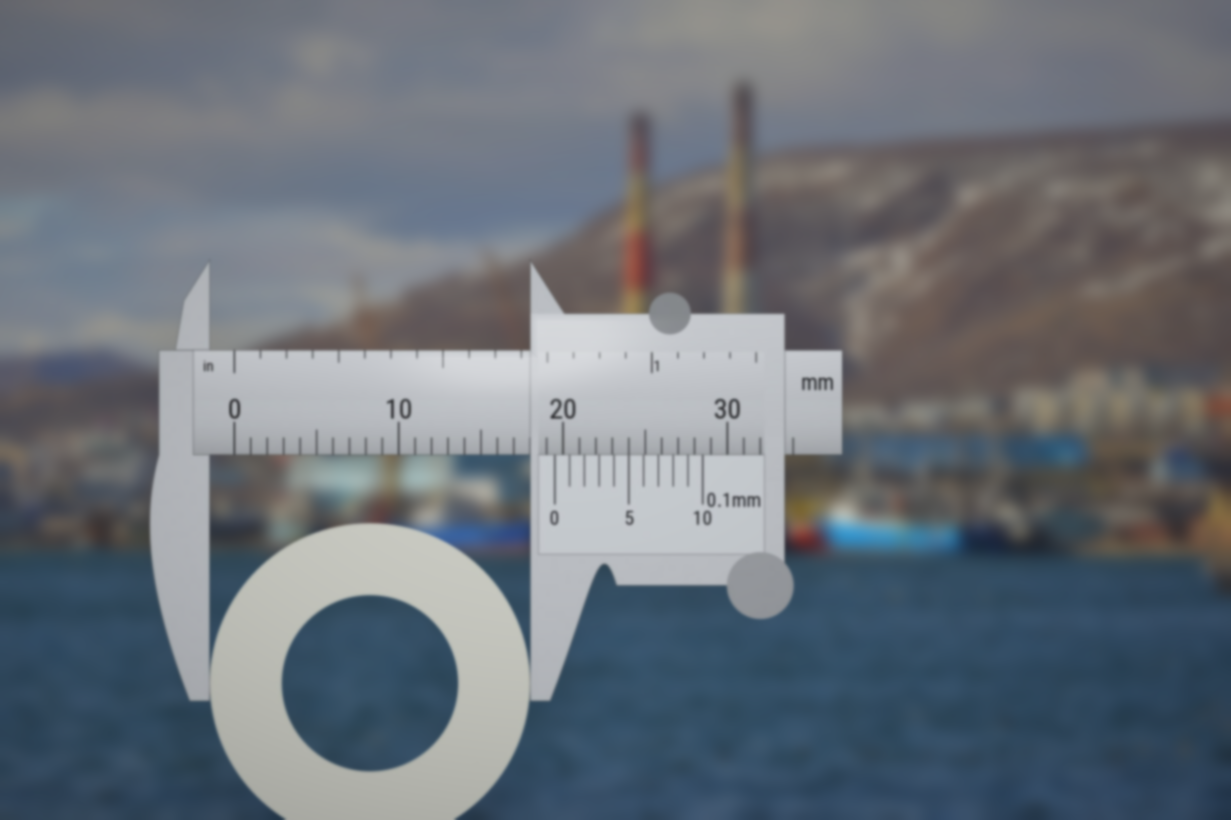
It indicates 19.5 mm
